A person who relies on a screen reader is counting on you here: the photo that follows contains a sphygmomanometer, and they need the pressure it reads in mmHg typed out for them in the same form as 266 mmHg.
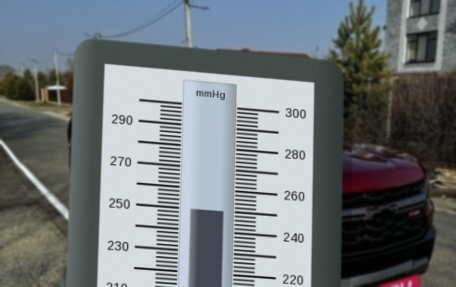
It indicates 250 mmHg
